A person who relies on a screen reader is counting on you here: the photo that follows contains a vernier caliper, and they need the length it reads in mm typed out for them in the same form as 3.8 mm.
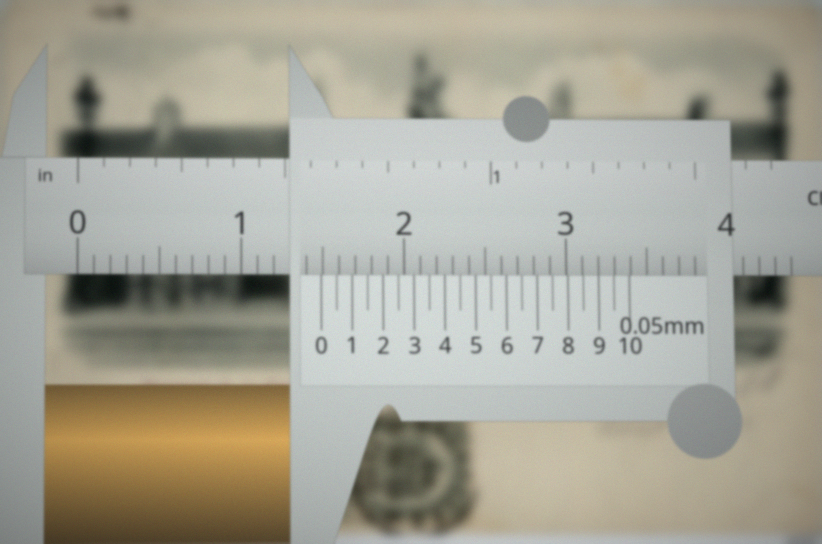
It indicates 14.9 mm
